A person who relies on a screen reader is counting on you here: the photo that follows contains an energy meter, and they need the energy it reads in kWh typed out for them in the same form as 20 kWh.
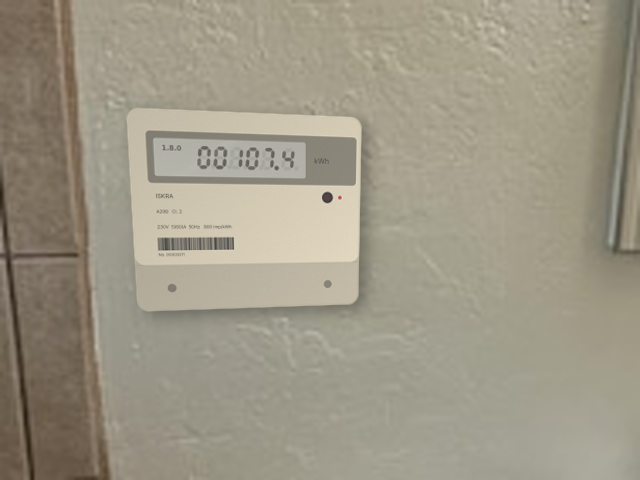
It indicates 107.4 kWh
